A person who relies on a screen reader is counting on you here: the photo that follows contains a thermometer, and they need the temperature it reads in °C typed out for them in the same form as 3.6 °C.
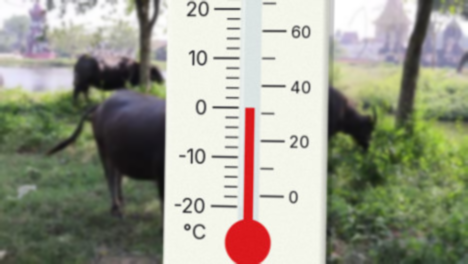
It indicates 0 °C
